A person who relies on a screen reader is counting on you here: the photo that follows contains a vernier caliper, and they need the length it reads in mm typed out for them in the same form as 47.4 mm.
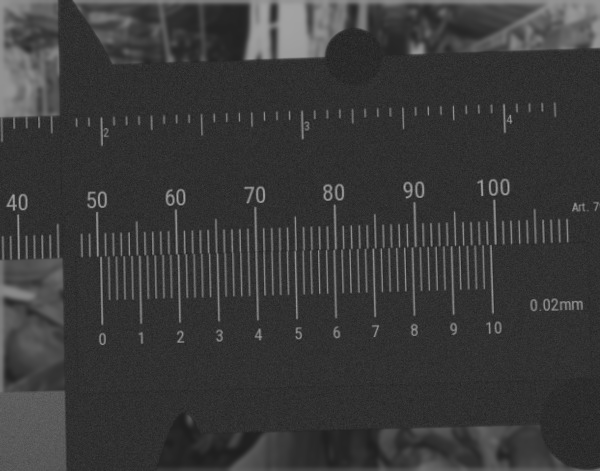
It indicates 50.4 mm
